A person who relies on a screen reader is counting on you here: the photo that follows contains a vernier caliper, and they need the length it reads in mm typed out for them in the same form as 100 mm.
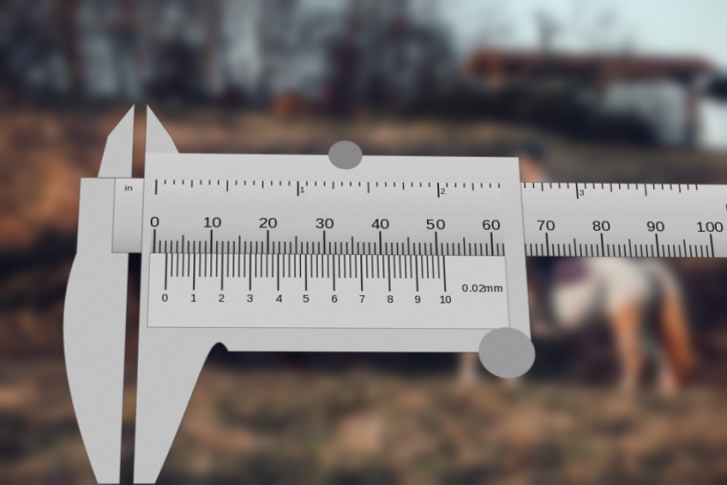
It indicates 2.2 mm
